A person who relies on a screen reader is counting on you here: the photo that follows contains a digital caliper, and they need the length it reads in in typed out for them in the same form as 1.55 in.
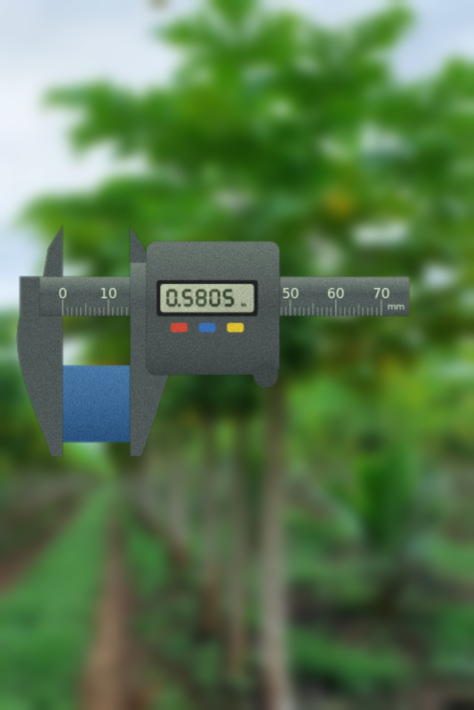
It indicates 0.5805 in
